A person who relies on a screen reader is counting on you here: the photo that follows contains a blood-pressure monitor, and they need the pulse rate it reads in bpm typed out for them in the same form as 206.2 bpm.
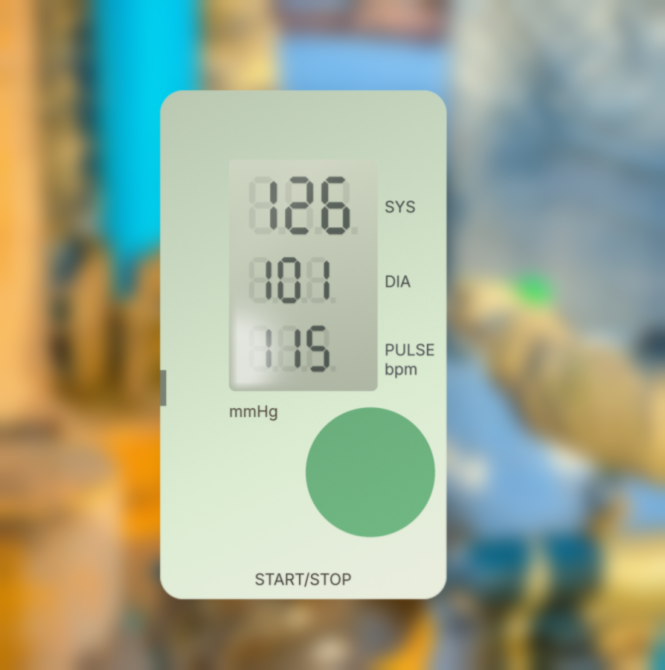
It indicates 115 bpm
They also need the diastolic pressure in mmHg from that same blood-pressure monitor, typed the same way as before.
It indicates 101 mmHg
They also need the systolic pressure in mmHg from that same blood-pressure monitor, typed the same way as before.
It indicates 126 mmHg
